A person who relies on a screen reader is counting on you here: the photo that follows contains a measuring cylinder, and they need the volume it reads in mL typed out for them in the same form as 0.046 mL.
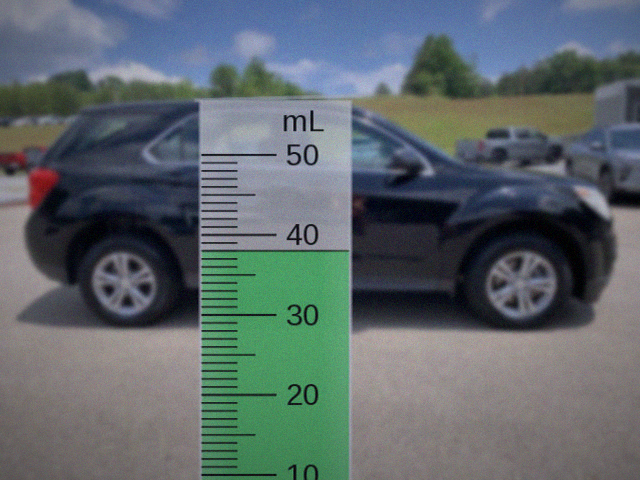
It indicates 38 mL
